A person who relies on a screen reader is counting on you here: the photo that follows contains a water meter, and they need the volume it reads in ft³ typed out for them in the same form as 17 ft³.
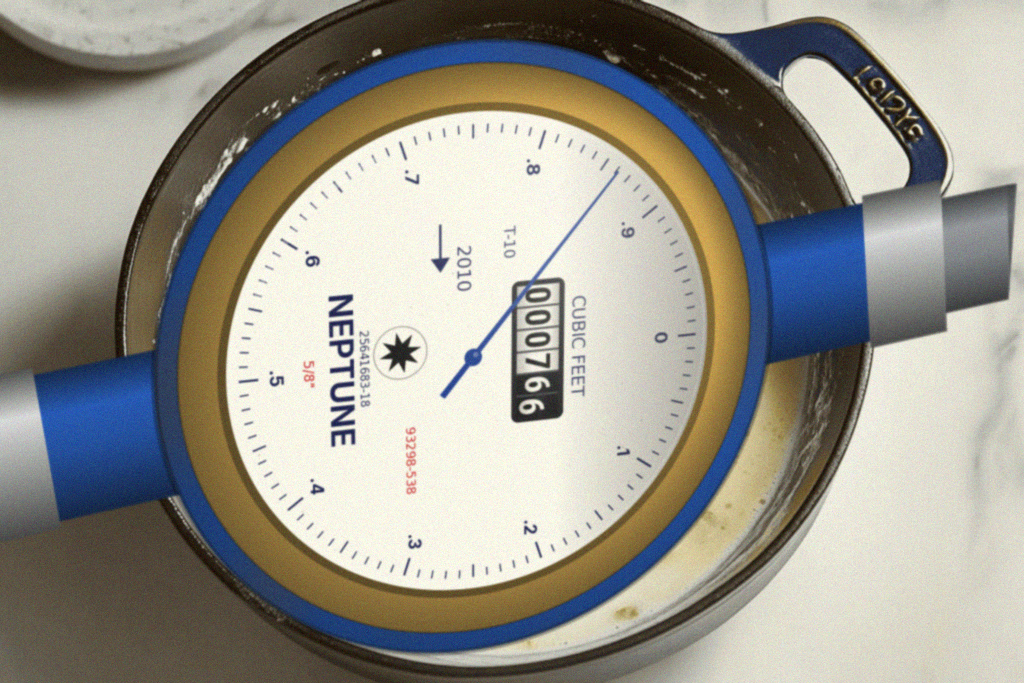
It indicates 765.86 ft³
